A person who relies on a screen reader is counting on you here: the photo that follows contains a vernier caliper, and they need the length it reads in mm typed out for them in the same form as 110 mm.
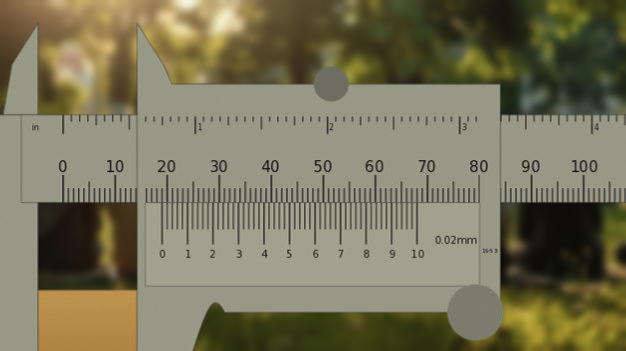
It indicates 19.0 mm
